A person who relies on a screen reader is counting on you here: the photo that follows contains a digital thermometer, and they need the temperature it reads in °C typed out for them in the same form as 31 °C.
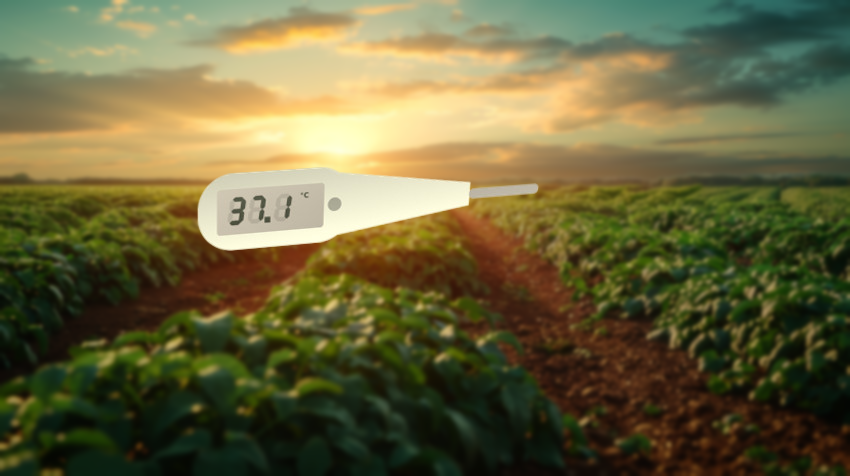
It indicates 37.1 °C
